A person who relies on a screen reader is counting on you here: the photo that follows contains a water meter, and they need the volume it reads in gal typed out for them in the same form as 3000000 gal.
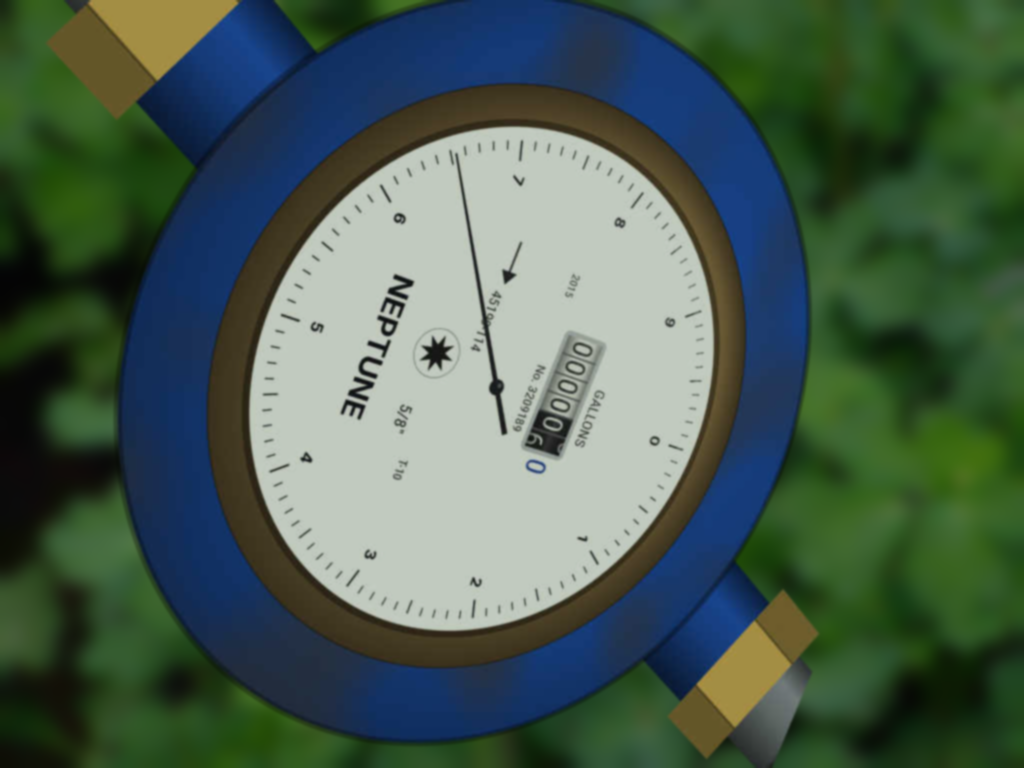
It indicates 56.5 gal
